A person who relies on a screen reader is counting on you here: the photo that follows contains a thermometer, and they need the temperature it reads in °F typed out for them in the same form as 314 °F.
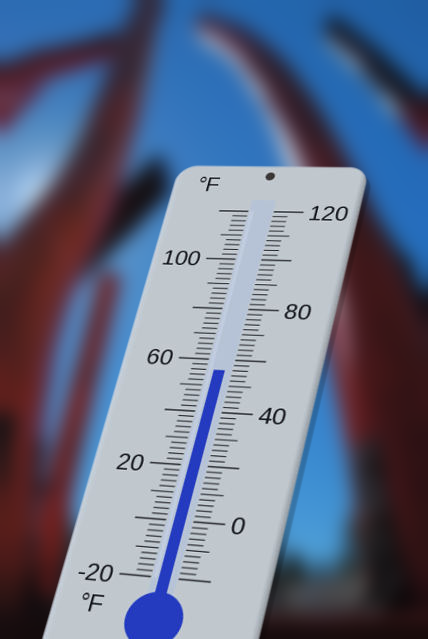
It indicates 56 °F
